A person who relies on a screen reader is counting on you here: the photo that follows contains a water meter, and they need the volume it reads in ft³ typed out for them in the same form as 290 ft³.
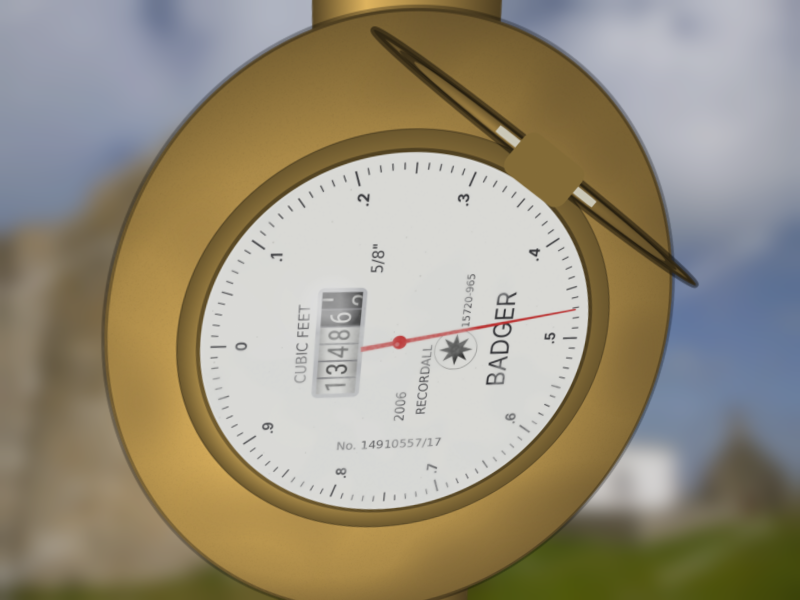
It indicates 134861.47 ft³
